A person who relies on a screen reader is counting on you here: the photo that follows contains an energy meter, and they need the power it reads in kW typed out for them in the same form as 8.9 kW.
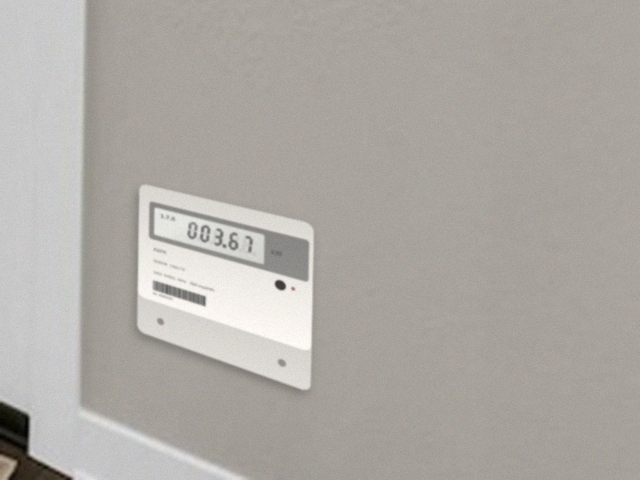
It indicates 3.67 kW
